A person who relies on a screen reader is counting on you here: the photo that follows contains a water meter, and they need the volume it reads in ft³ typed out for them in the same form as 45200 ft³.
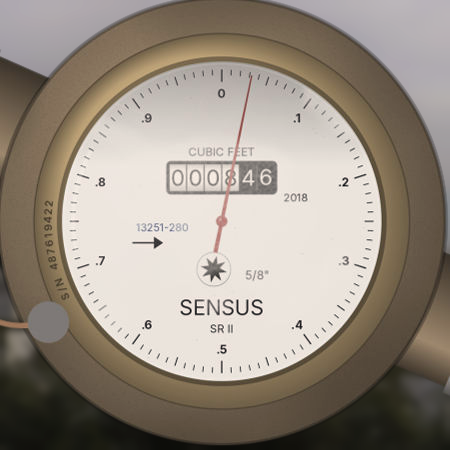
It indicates 846.03 ft³
